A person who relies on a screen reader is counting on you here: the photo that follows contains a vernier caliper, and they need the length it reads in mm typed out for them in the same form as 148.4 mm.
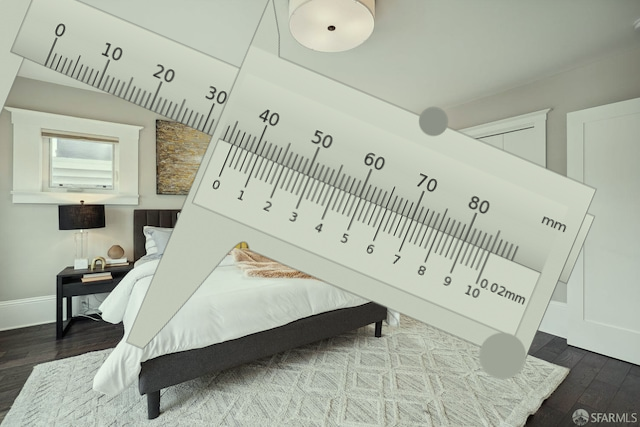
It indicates 35.8 mm
